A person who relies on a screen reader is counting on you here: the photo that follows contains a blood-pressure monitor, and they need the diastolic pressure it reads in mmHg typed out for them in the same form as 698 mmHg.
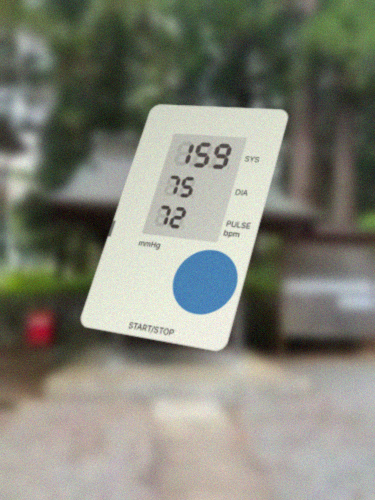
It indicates 75 mmHg
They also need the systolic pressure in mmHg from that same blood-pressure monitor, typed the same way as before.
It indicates 159 mmHg
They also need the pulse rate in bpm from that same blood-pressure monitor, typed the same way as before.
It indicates 72 bpm
